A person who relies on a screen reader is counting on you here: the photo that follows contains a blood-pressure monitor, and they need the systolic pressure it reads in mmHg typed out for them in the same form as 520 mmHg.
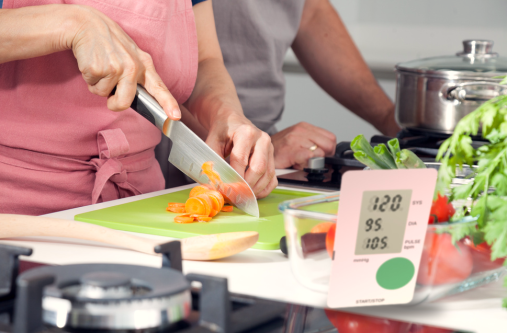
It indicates 120 mmHg
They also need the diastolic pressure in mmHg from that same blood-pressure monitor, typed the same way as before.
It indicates 95 mmHg
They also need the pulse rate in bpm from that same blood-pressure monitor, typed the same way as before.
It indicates 105 bpm
